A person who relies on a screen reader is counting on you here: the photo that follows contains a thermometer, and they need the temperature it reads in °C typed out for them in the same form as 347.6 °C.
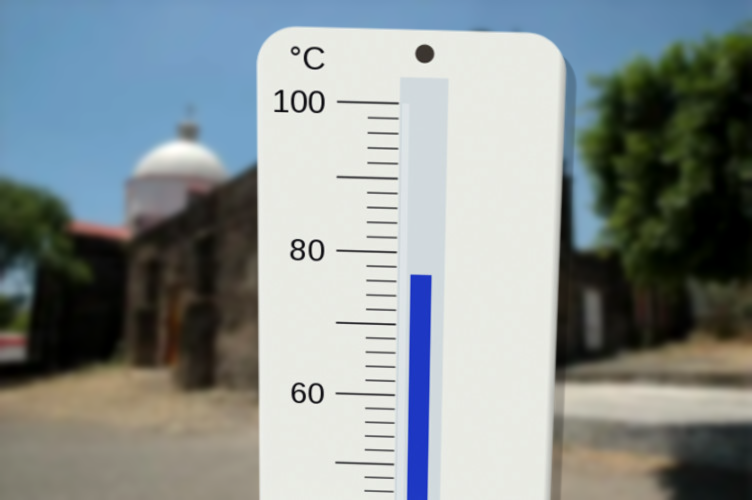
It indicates 77 °C
